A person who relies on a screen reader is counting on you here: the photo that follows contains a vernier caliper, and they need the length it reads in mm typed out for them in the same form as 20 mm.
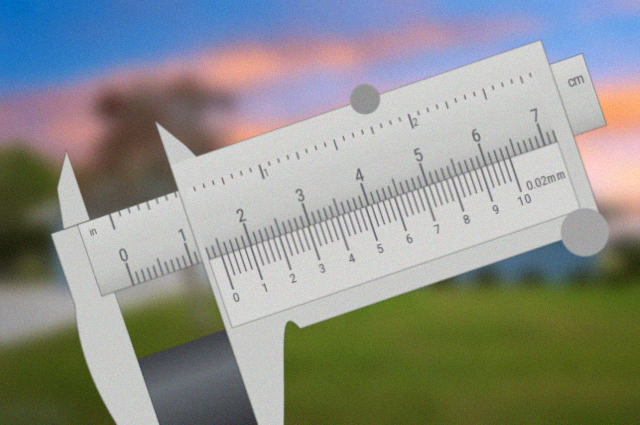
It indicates 15.0 mm
